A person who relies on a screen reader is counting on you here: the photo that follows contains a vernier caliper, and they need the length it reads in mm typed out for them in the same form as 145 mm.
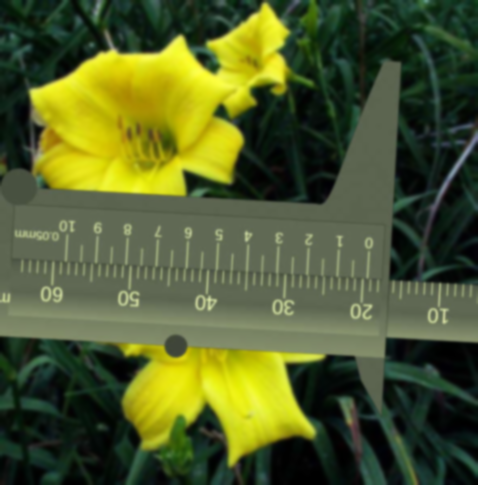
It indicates 19.4 mm
